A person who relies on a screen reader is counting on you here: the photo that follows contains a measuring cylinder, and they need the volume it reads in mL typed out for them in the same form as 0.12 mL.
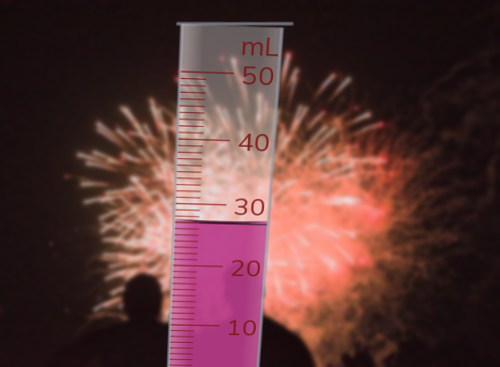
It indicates 27 mL
